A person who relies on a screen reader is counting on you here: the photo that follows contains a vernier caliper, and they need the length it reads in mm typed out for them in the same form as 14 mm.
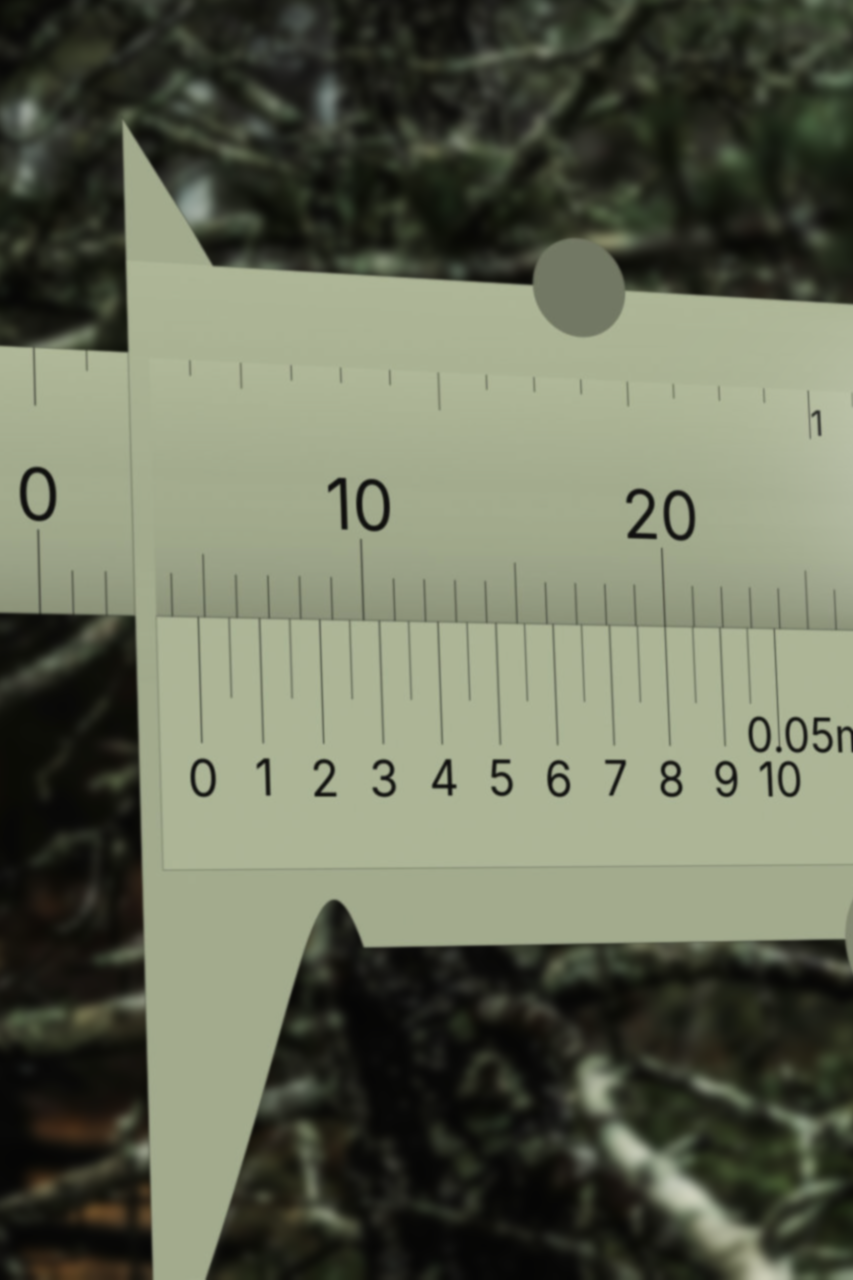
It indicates 4.8 mm
